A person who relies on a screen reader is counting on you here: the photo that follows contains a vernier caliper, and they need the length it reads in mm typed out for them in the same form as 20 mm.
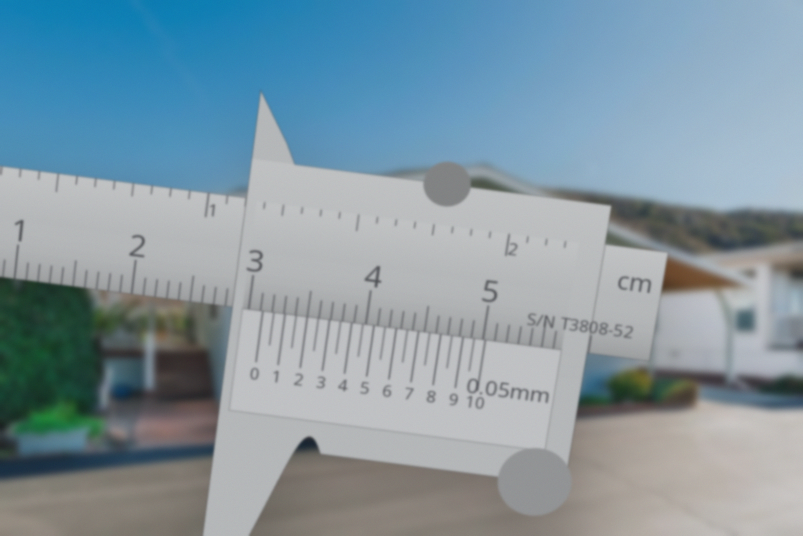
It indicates 31.2 mm
